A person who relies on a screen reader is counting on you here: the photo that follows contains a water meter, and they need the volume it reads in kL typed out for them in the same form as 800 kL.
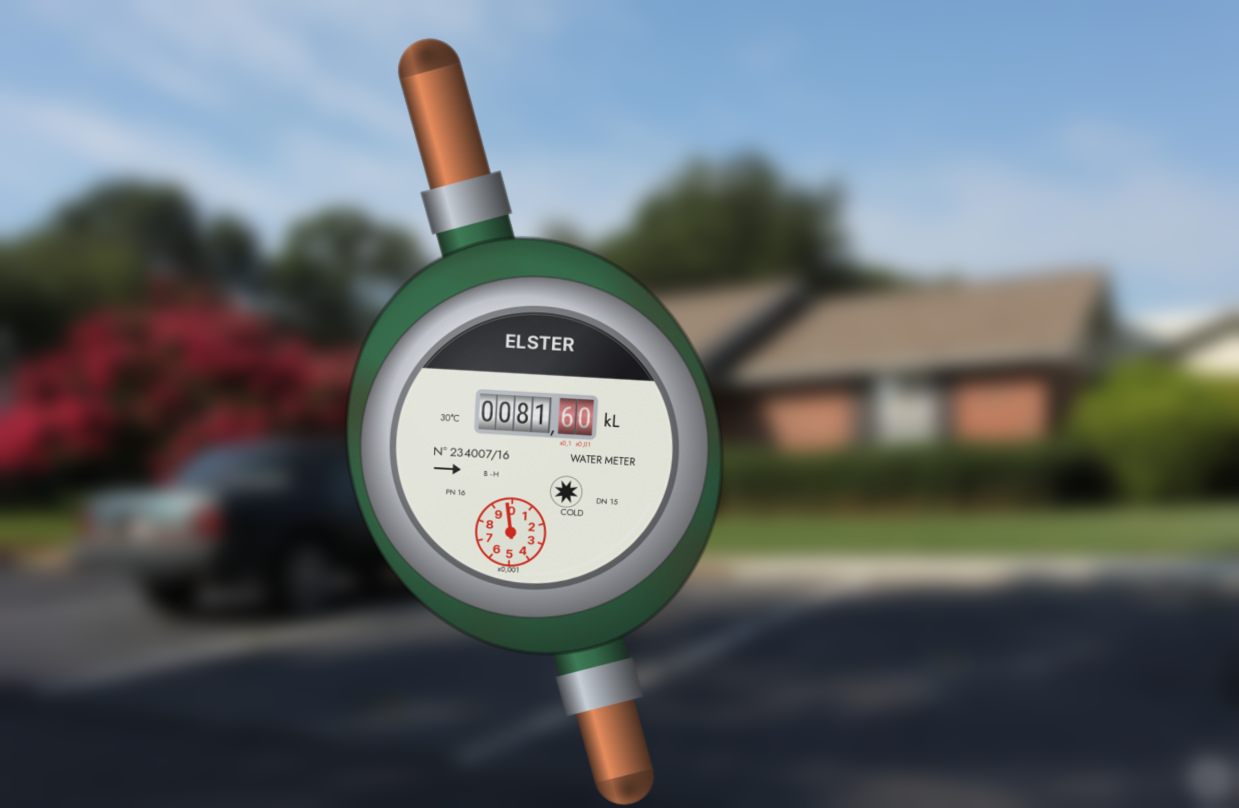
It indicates 81.599 kL
